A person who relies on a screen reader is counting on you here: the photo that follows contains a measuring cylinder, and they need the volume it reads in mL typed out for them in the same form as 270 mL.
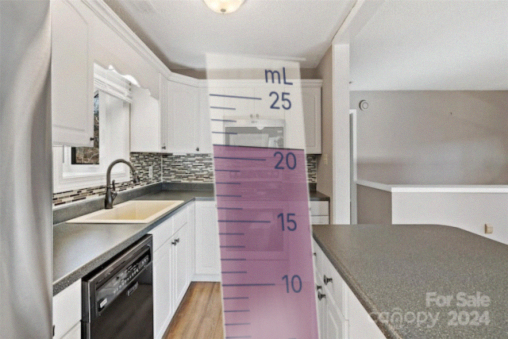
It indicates 21 mL
